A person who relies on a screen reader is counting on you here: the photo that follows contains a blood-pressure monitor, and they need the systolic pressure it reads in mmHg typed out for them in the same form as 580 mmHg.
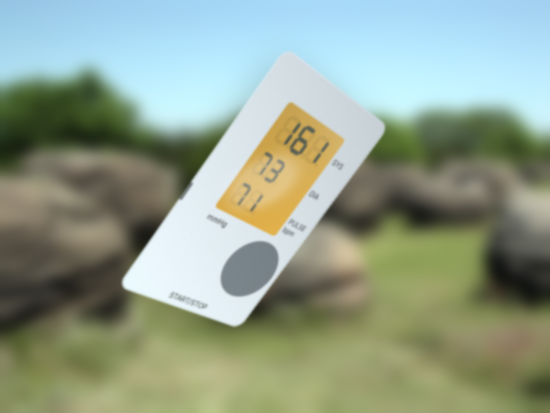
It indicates 161 mmHg
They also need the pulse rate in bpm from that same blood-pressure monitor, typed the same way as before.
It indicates 71 bpm
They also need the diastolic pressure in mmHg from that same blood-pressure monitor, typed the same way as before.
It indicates 73 mmHg
